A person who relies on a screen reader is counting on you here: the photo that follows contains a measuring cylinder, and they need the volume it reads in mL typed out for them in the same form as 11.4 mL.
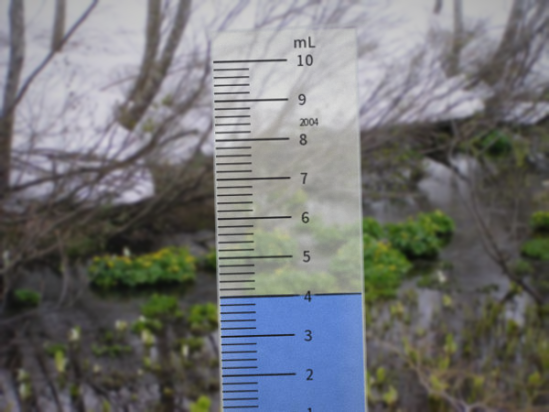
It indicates 4 mL
